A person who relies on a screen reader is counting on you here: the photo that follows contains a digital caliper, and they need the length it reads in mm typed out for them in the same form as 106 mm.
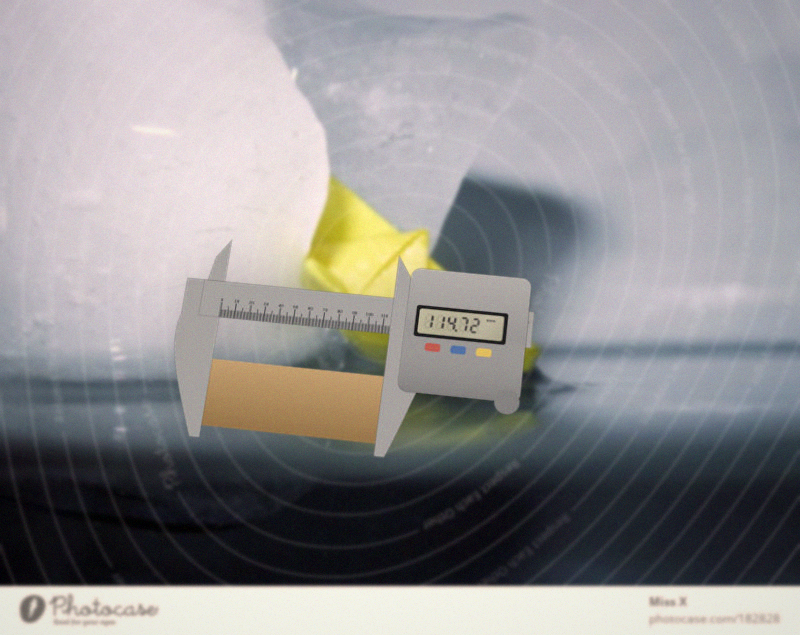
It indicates 114.72 mm
